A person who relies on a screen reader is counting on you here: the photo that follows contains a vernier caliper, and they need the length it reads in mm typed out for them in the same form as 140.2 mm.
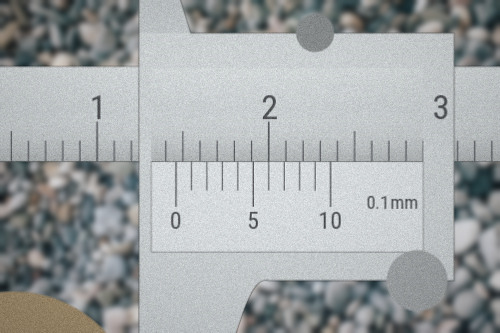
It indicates 14.6 mm
